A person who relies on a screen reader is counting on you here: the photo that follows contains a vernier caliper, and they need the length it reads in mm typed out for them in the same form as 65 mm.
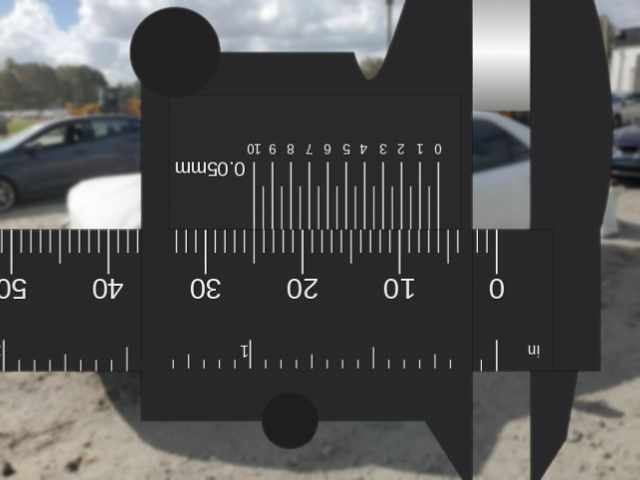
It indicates 6.0 mm
